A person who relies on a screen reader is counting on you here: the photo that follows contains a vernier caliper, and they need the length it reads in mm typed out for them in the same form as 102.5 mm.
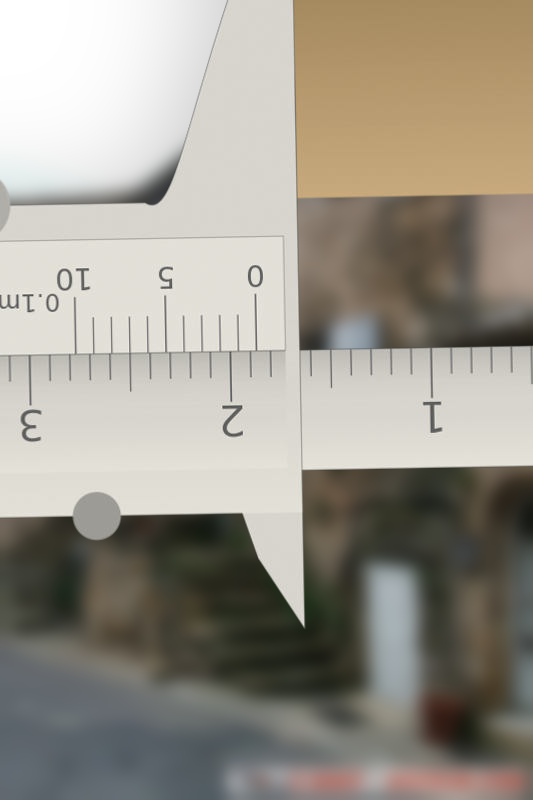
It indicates 18.7 mm
